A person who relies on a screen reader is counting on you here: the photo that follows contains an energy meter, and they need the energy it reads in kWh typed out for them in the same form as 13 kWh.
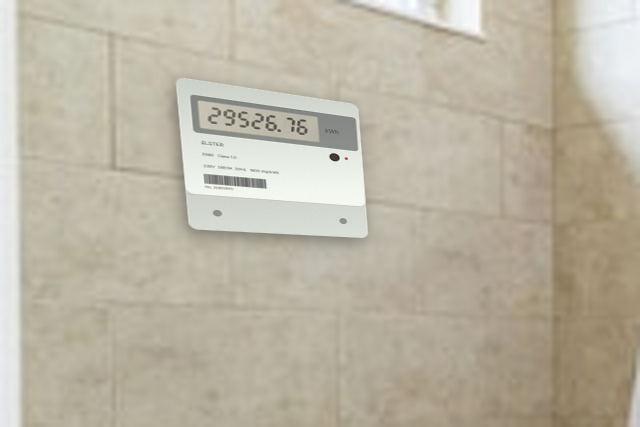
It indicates 29526.76 kWh
